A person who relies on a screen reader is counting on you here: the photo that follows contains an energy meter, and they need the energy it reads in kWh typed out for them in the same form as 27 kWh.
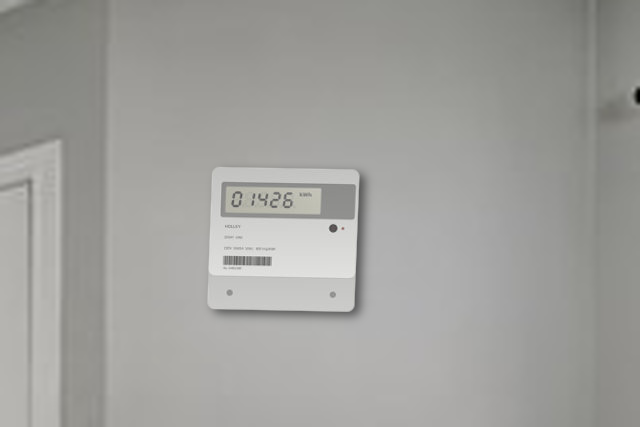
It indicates 1426 kWh
